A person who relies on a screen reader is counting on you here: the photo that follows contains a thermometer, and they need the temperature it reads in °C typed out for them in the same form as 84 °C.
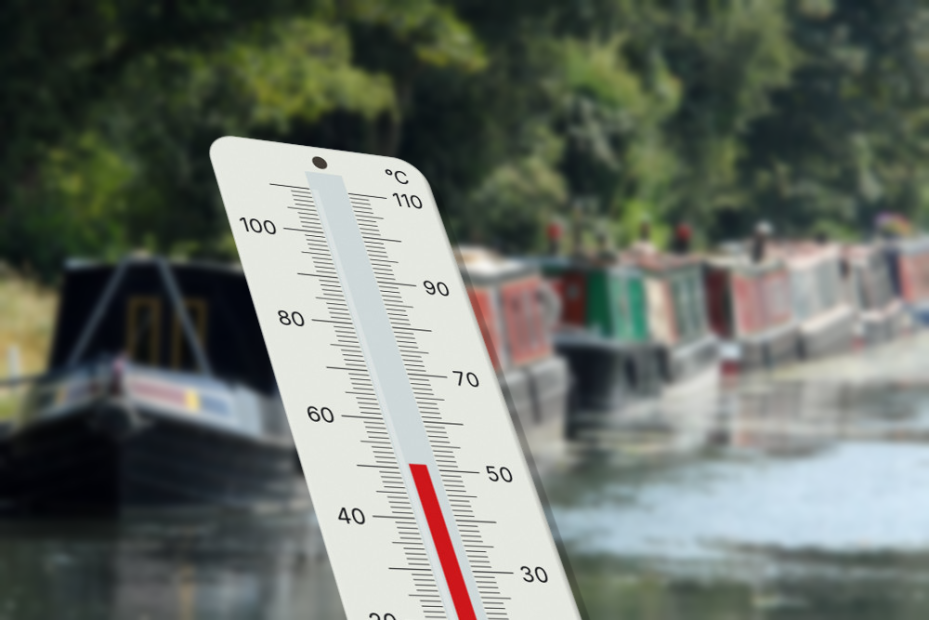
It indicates 51 °C
